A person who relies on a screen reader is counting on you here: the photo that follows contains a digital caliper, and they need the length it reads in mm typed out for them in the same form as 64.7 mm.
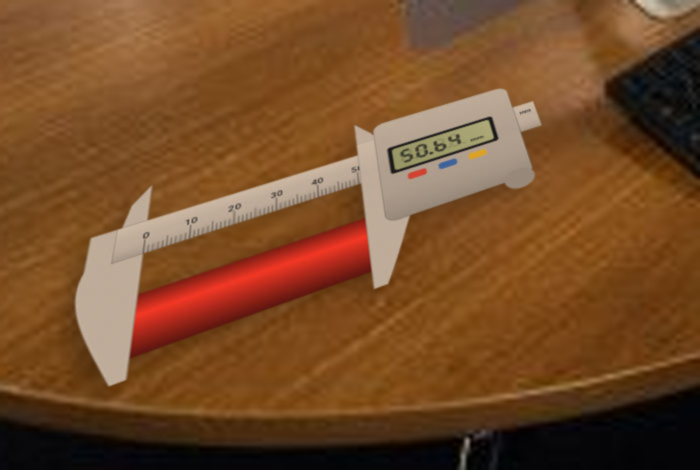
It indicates 50.64 mm
